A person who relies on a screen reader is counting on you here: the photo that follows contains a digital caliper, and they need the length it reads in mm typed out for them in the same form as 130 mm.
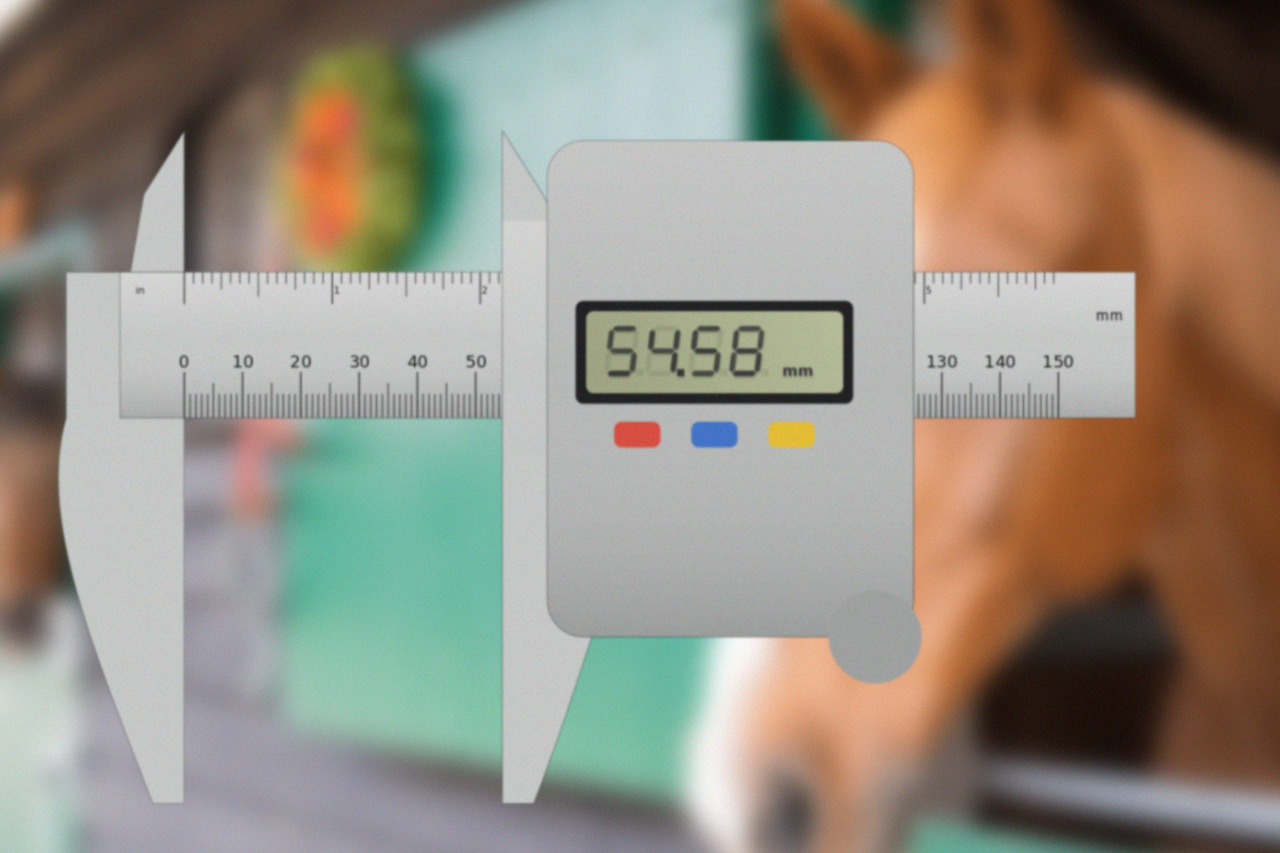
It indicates 54.58 mm
